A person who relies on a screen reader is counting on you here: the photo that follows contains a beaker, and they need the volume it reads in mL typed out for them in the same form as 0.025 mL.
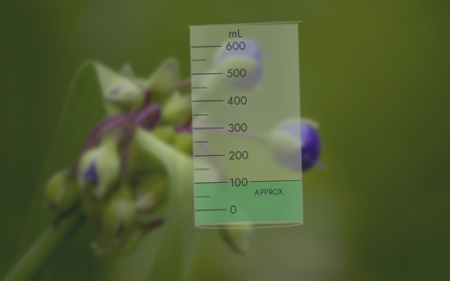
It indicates 100 mL
